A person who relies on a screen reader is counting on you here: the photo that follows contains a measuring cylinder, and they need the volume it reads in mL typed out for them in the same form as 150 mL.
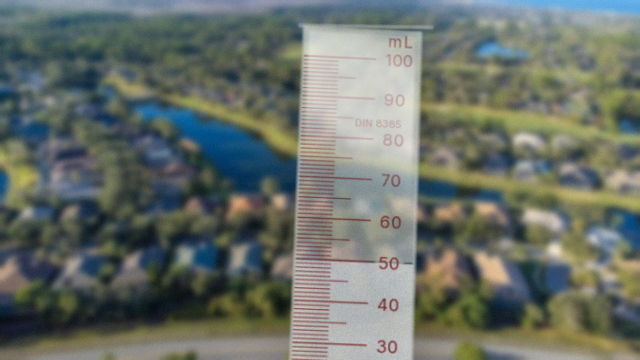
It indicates 50 mL
